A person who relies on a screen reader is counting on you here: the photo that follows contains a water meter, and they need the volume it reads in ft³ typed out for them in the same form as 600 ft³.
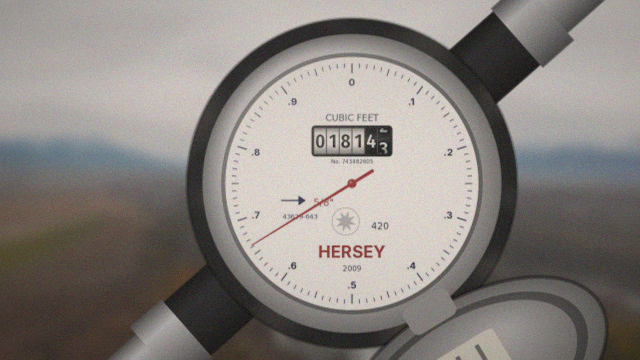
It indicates 18142.66 ft³
